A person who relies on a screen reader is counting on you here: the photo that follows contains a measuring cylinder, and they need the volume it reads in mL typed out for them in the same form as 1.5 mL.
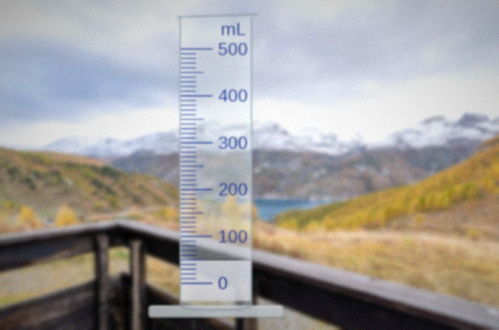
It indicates 50 mL
